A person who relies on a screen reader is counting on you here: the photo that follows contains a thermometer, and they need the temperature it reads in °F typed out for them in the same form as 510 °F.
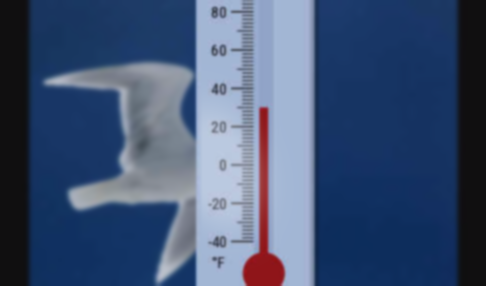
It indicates 30 °F
